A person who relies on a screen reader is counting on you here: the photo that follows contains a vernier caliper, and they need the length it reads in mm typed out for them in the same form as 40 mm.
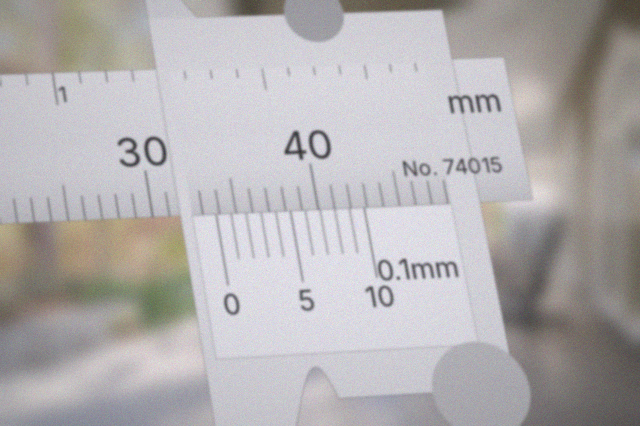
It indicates 33.8 mm
